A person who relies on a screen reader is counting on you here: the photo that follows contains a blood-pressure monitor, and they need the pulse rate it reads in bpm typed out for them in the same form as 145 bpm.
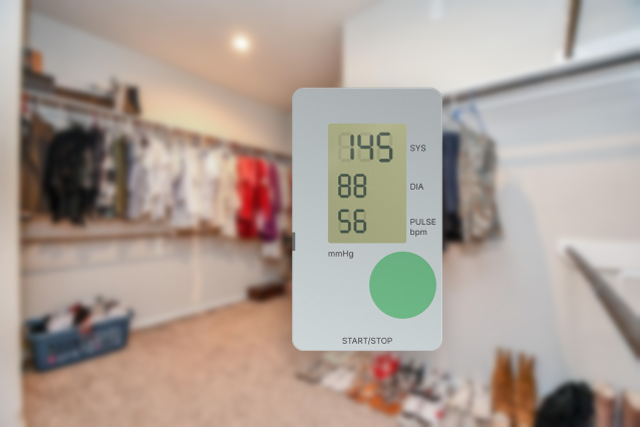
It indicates 56 bpm
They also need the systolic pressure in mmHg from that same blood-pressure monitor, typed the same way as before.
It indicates 145 mmHg
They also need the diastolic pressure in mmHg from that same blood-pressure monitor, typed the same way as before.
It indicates 88 mmHg
